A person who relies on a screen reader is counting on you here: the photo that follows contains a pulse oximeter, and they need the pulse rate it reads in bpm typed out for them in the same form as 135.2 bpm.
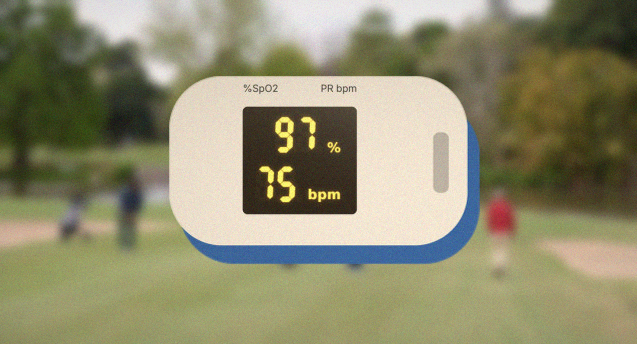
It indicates 75 bpm
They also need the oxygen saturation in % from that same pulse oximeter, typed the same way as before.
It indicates 97 %
